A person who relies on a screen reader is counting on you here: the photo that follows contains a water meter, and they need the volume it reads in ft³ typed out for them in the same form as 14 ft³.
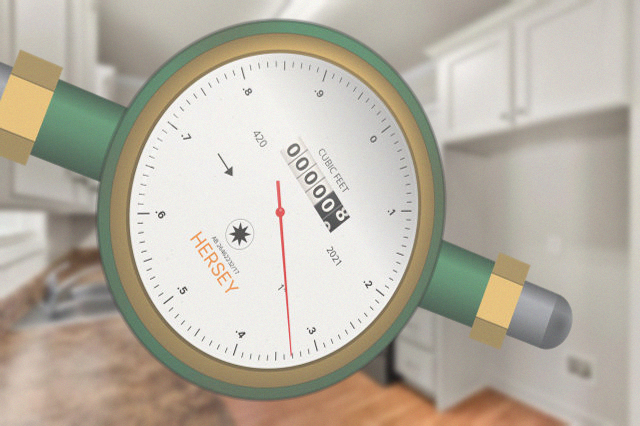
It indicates 8.33 ft³
